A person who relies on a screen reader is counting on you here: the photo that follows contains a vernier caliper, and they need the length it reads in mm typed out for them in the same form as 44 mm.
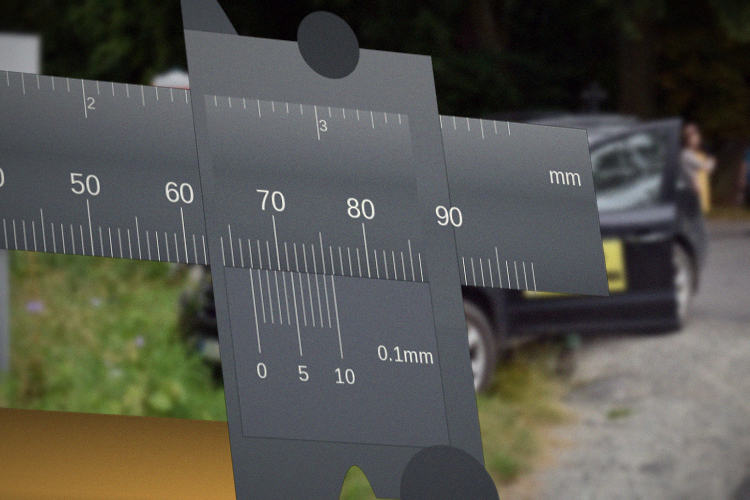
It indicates 66.8 mm
